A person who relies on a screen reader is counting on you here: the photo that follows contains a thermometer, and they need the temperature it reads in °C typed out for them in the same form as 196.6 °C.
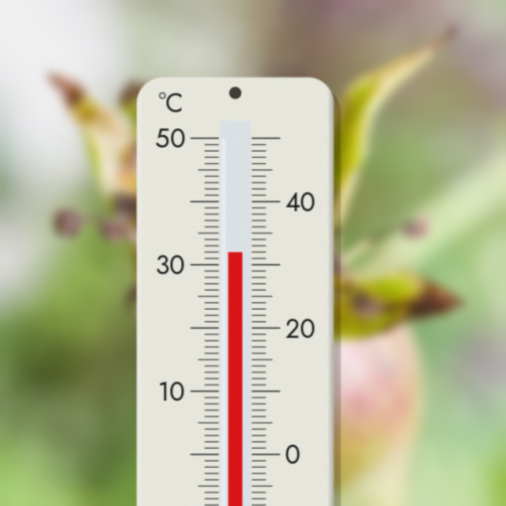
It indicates 32 °C
